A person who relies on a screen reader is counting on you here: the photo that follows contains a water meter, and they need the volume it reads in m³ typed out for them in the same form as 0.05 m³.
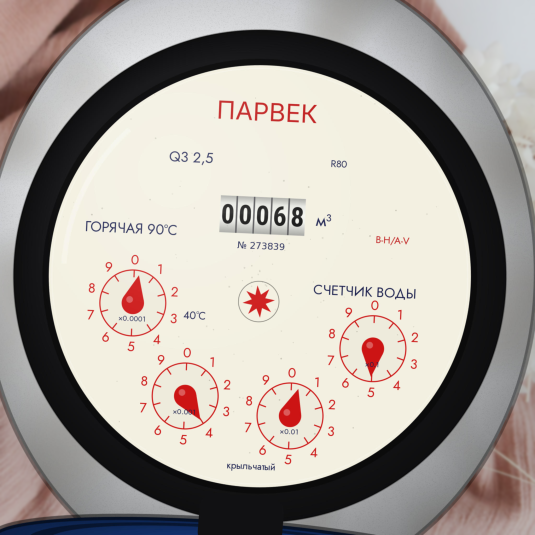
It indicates 68.5040 m³
